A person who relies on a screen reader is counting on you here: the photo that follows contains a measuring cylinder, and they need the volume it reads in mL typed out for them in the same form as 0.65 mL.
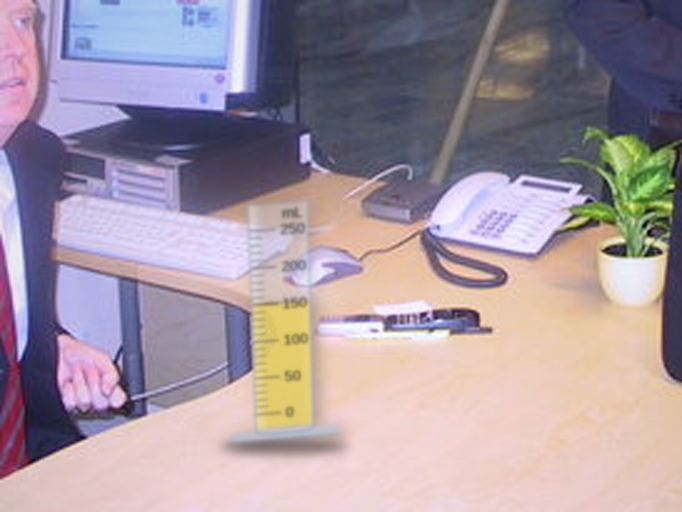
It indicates 150 mL
